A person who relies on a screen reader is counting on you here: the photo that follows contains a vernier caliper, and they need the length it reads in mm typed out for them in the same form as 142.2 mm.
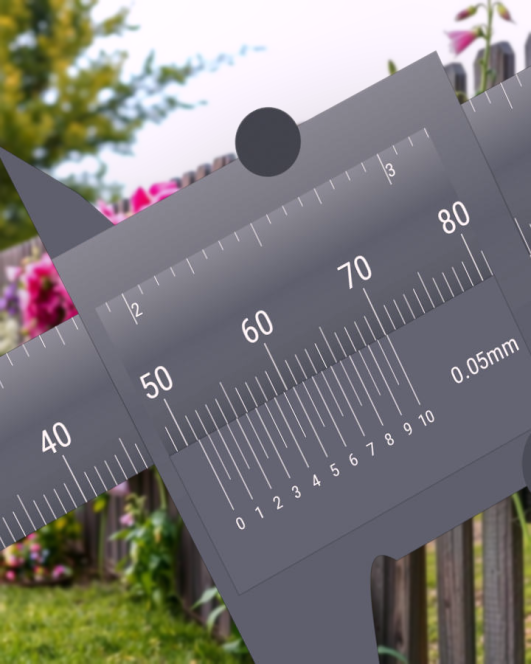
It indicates 51.1 mm
